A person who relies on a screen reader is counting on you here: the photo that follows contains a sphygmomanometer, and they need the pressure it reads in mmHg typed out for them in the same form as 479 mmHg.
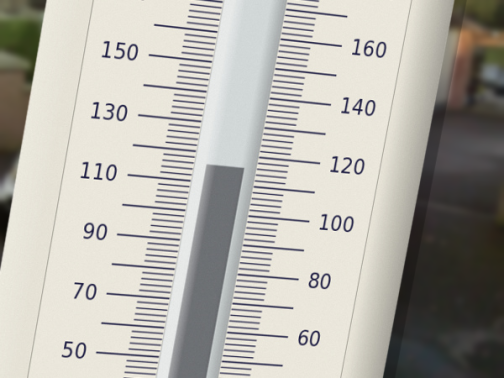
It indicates 116 mmHg
